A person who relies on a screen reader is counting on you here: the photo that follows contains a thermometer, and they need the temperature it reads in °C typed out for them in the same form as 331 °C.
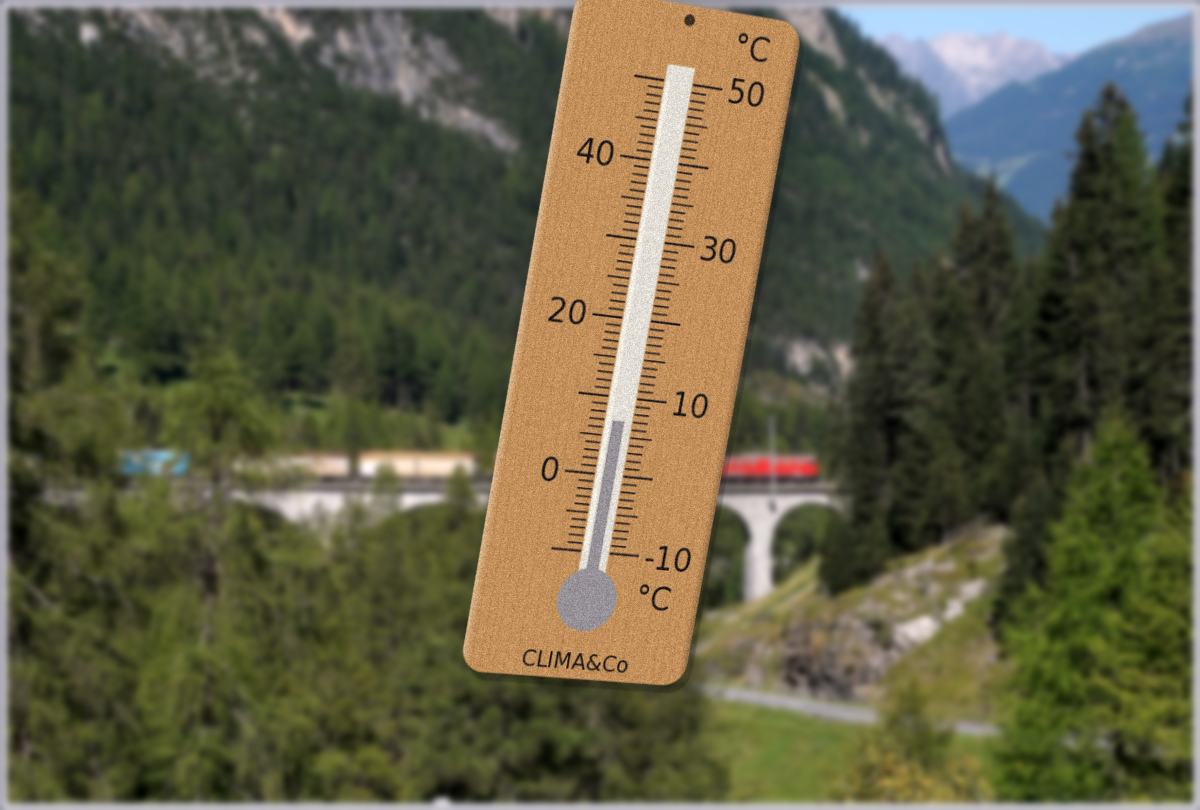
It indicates 7 °C
